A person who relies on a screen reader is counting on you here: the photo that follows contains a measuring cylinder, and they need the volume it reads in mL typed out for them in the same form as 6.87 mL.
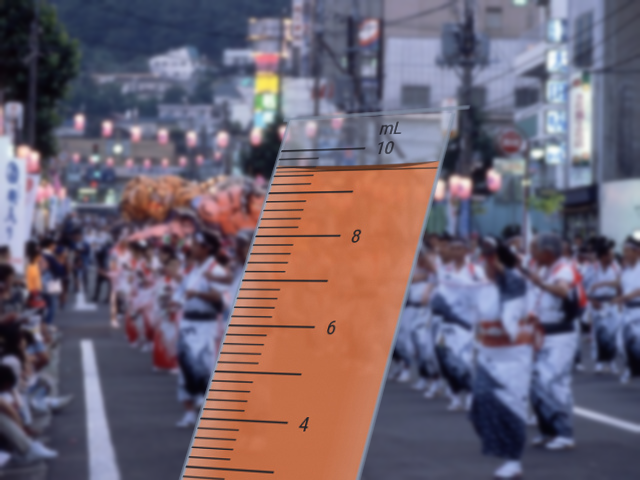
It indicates 9.5 mL
